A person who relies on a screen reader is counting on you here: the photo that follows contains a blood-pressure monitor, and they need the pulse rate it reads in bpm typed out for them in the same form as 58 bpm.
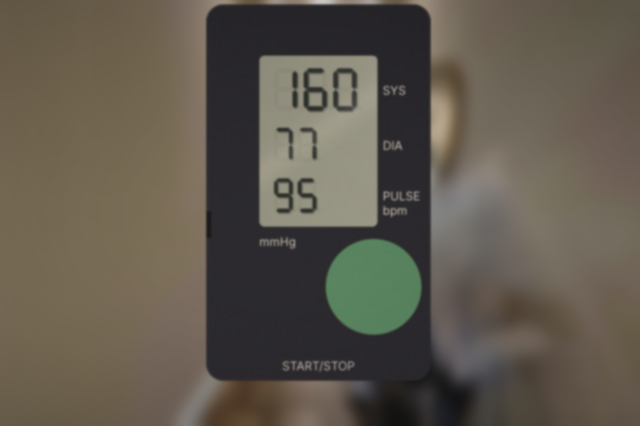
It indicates 95 bpm
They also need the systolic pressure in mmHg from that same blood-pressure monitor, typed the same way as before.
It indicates 160 mmHg
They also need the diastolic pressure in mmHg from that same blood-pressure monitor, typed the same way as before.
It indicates 77 mmHg
